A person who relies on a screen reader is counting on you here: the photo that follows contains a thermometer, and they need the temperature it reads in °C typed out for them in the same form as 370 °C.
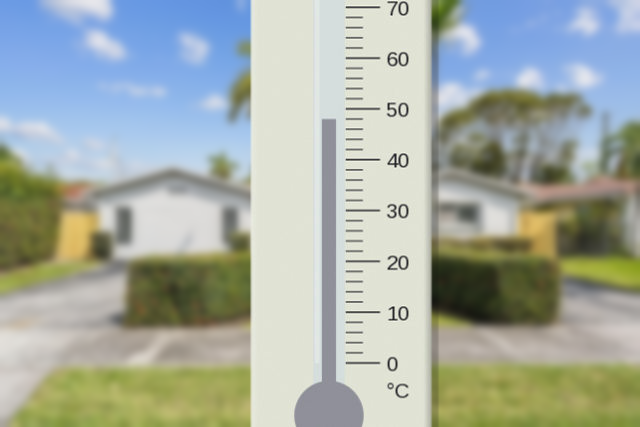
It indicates 48 °C
